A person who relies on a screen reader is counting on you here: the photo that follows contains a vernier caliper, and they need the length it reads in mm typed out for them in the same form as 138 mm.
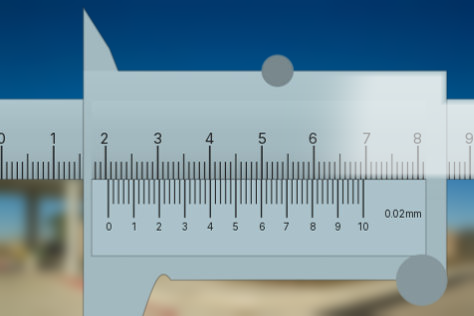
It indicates 20.5 mm
